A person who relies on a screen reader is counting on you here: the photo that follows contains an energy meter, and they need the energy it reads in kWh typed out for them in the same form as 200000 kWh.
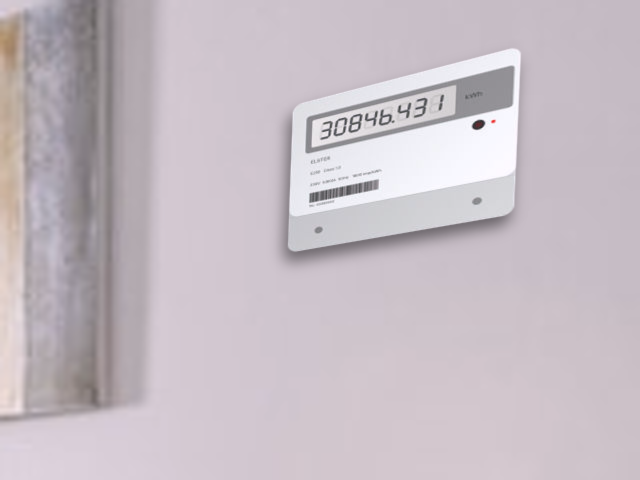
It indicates 30846.431 kWh
